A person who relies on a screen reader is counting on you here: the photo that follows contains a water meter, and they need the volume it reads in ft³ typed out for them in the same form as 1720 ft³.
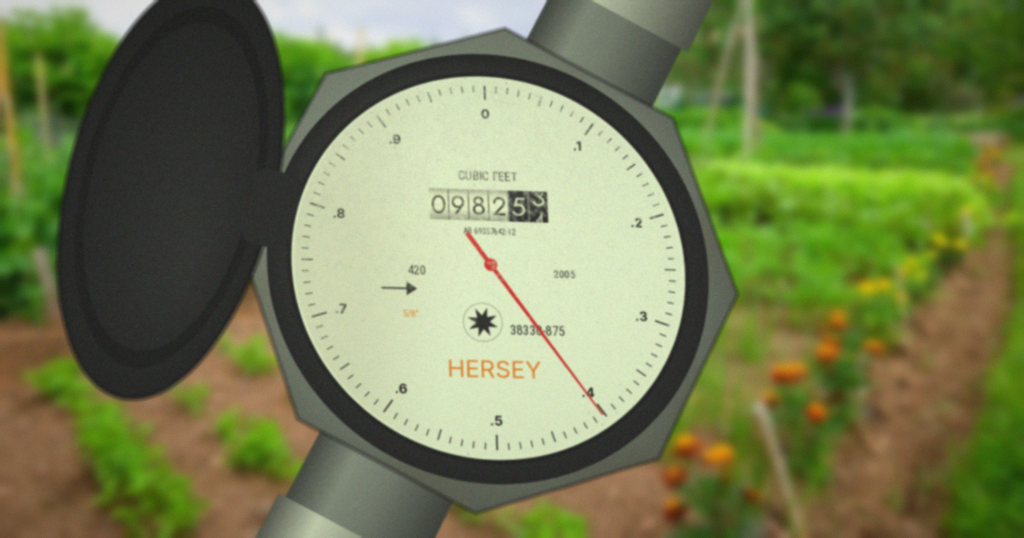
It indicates 98253.40 ft³
